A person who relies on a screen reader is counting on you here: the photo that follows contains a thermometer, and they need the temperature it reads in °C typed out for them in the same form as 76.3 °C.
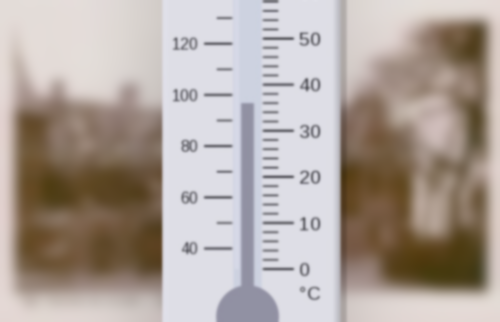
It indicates 36 °C
